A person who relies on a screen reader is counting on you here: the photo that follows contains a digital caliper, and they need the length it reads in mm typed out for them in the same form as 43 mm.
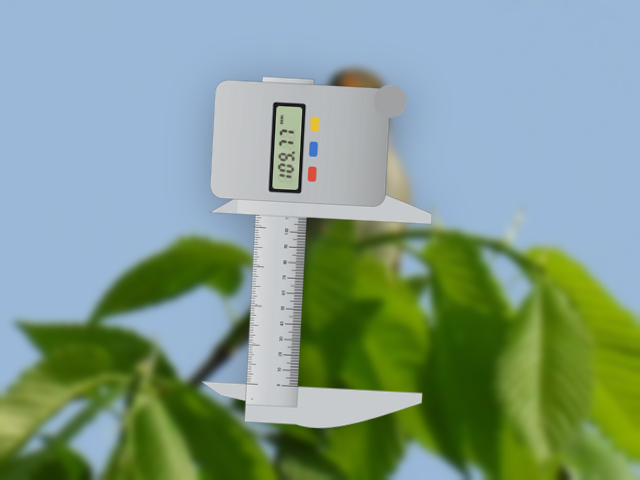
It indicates 109.77 mm
